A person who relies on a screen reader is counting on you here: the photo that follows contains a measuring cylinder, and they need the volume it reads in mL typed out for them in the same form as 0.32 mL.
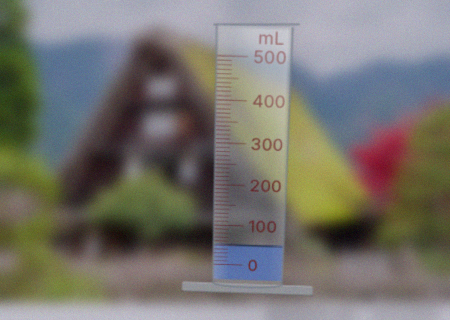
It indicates 50 mL
